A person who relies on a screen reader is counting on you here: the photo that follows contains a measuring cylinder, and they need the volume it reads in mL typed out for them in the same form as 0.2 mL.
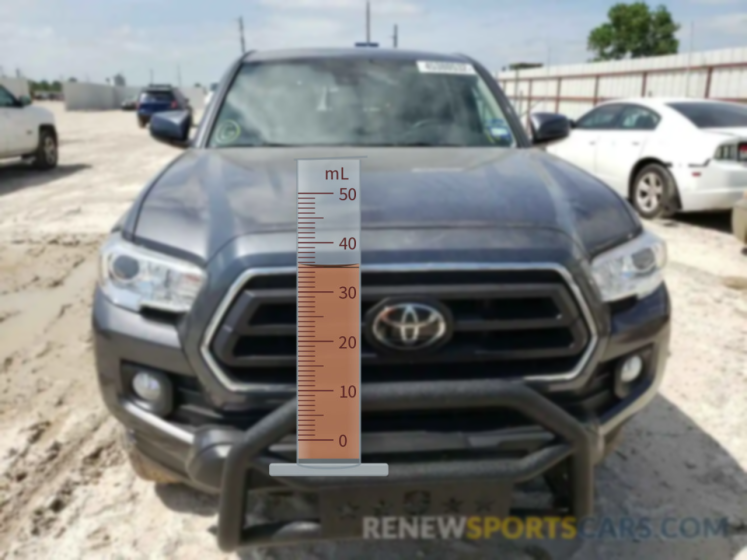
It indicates 35 mL
